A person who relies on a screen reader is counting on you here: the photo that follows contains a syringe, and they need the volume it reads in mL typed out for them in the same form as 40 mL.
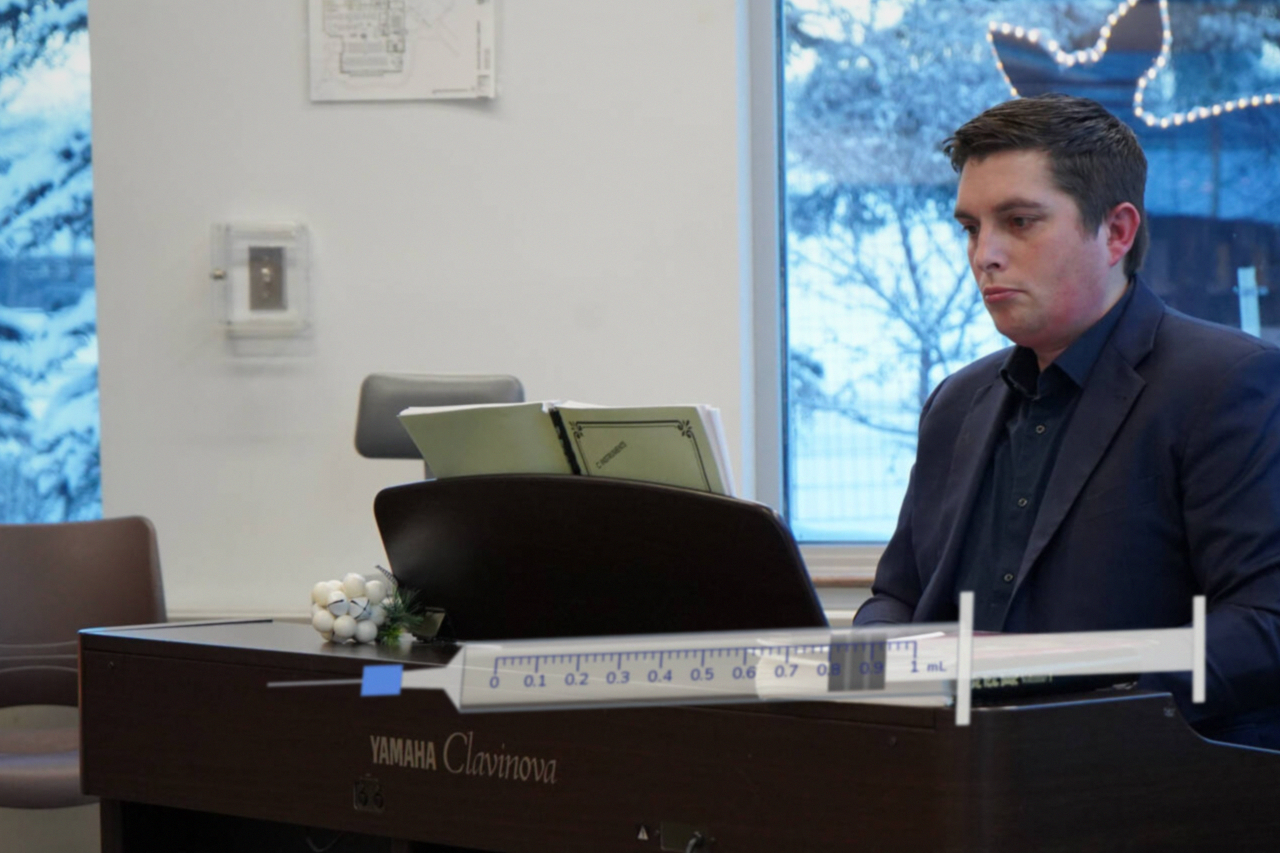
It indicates 0.8 mL
